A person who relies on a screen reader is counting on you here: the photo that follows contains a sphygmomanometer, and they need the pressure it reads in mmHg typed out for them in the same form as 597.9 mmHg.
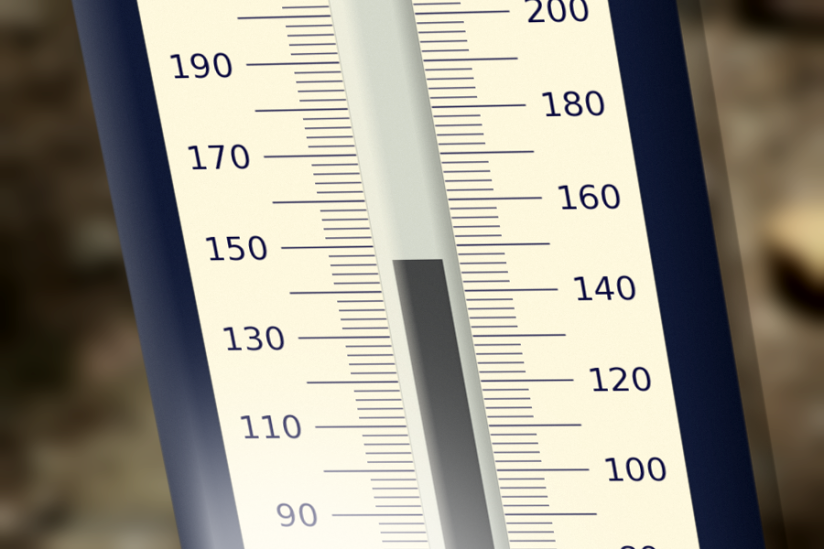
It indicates 147 mmHg
